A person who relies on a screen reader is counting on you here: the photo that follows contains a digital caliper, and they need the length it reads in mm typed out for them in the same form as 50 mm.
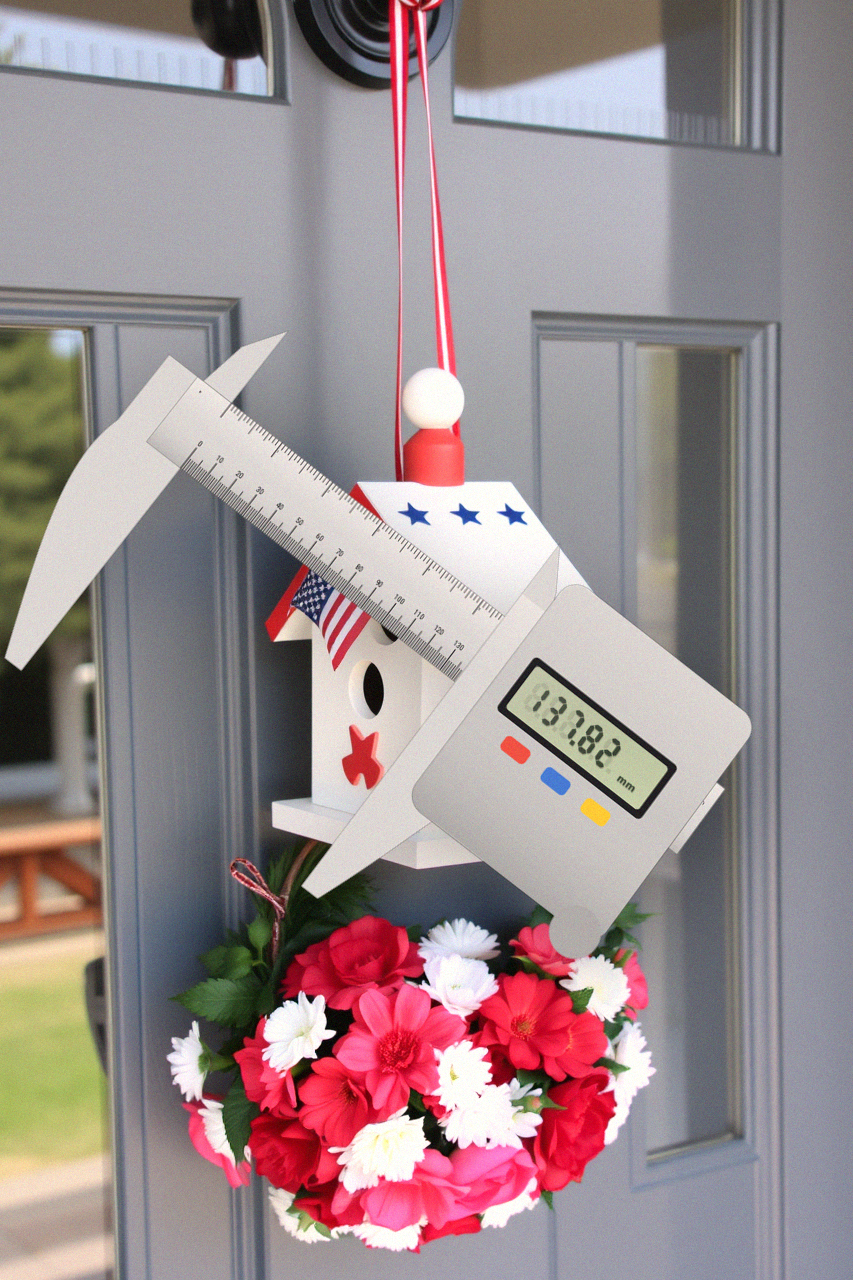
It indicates 137.82 mm
